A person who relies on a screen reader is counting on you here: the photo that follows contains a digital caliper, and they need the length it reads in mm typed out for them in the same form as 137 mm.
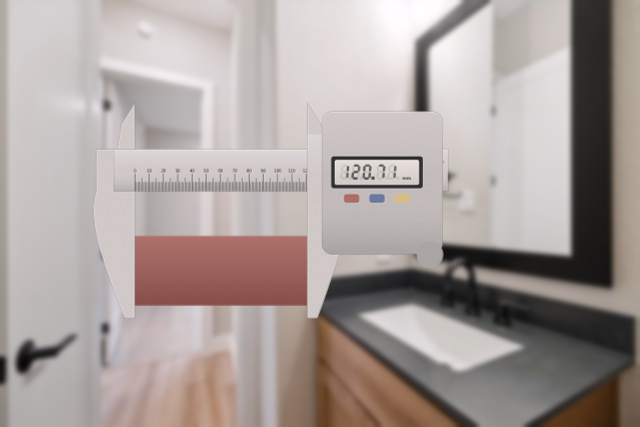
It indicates 120.71 mm
